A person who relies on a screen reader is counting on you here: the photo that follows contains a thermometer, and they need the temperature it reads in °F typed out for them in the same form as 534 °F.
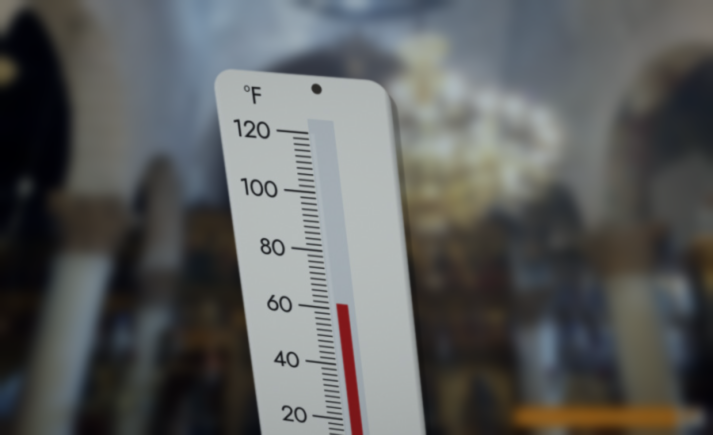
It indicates 62 °F
